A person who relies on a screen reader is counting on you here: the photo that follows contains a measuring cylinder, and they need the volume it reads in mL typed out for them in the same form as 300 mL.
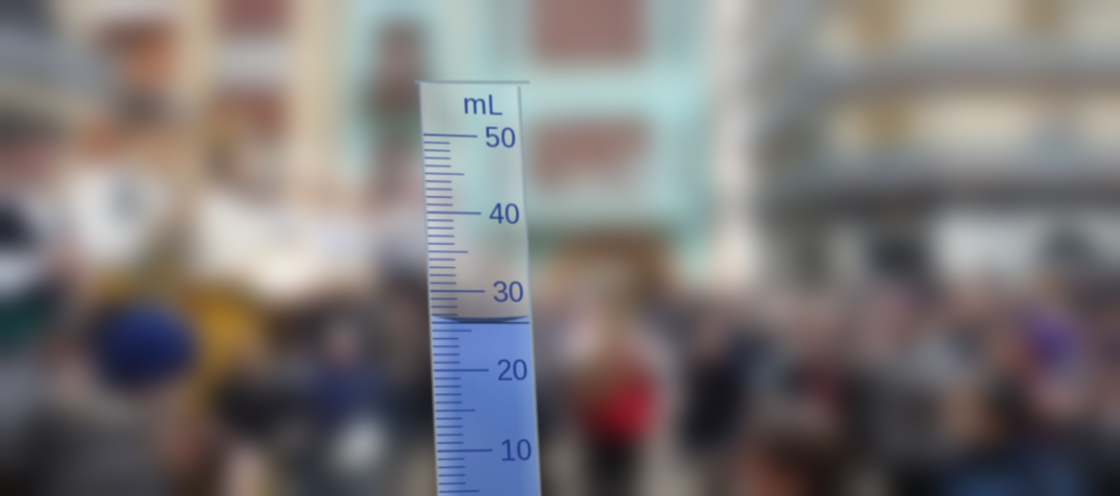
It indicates 26 mL
